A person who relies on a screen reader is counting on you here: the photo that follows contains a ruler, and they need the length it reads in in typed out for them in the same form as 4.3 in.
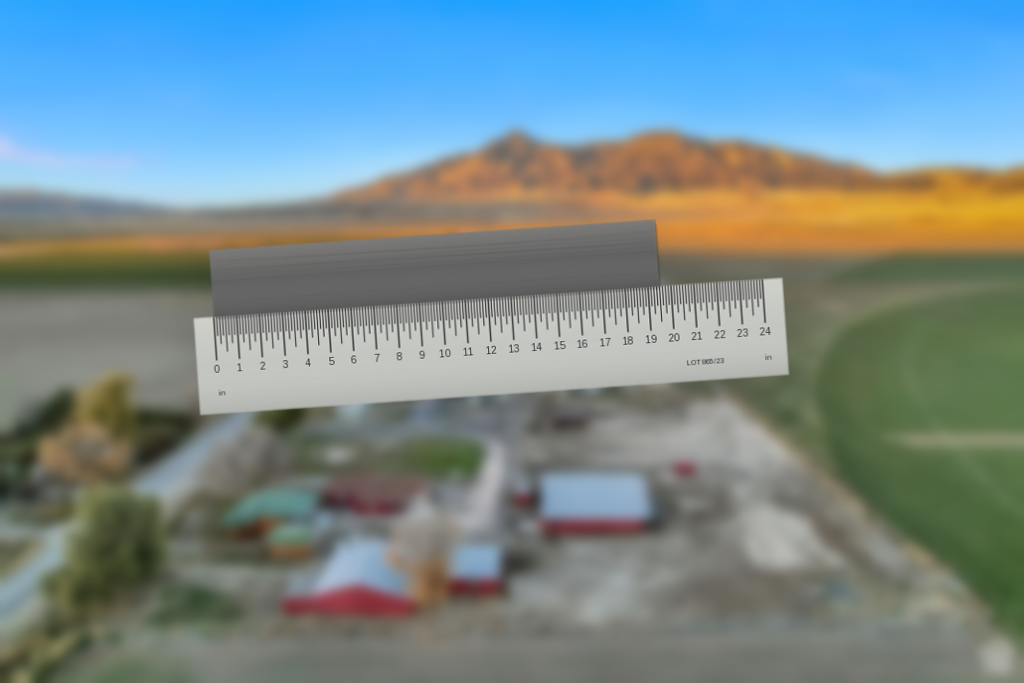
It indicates 19.5 in
